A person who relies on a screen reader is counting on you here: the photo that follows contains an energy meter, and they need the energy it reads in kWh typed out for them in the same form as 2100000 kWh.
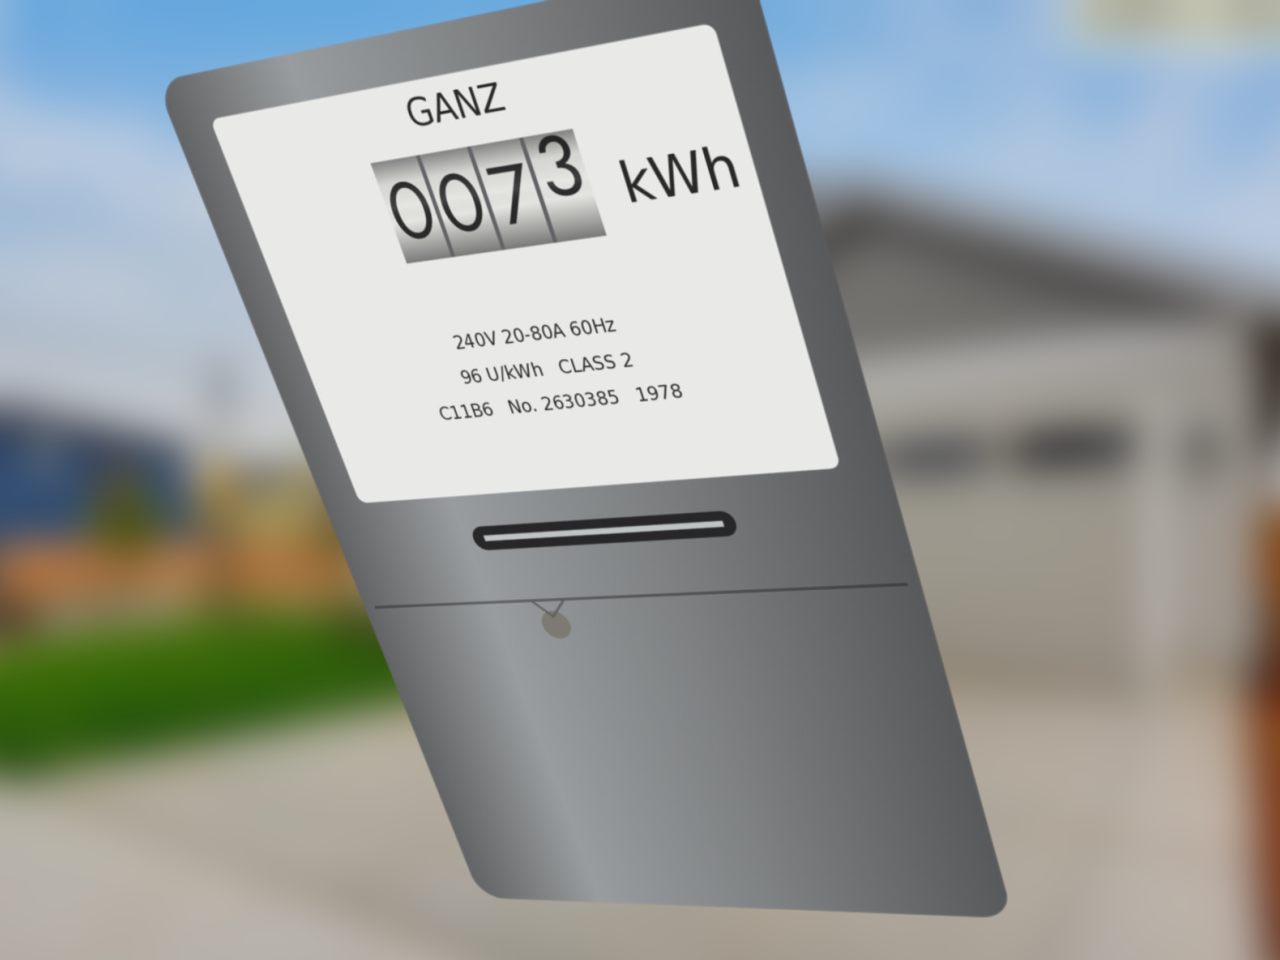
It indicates 73 kWh
